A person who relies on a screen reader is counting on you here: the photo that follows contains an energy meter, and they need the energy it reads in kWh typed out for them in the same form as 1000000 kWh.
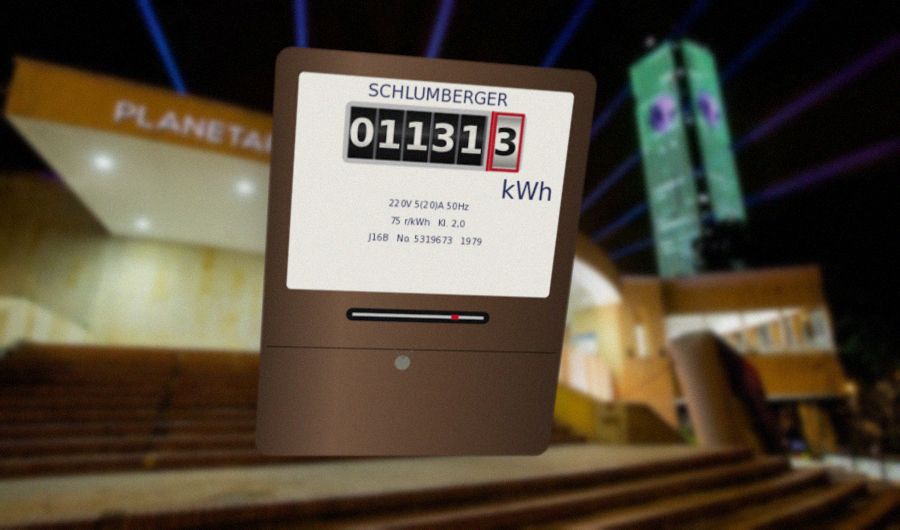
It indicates 1131.3 kWh
